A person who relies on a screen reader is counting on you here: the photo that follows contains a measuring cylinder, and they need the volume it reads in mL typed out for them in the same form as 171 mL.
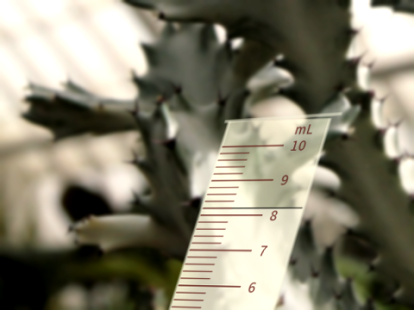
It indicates 8.2 mL
